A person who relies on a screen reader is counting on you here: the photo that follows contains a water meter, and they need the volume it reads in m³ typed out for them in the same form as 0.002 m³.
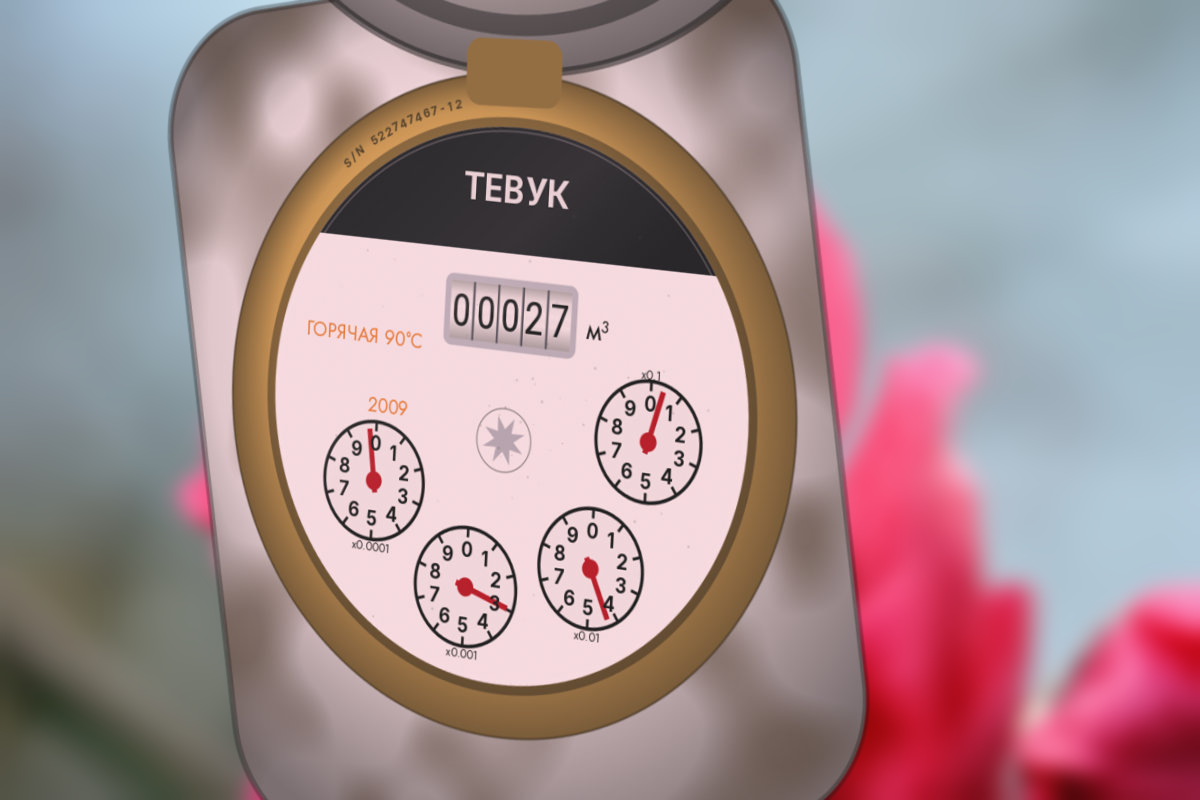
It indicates 27.0429 m³
